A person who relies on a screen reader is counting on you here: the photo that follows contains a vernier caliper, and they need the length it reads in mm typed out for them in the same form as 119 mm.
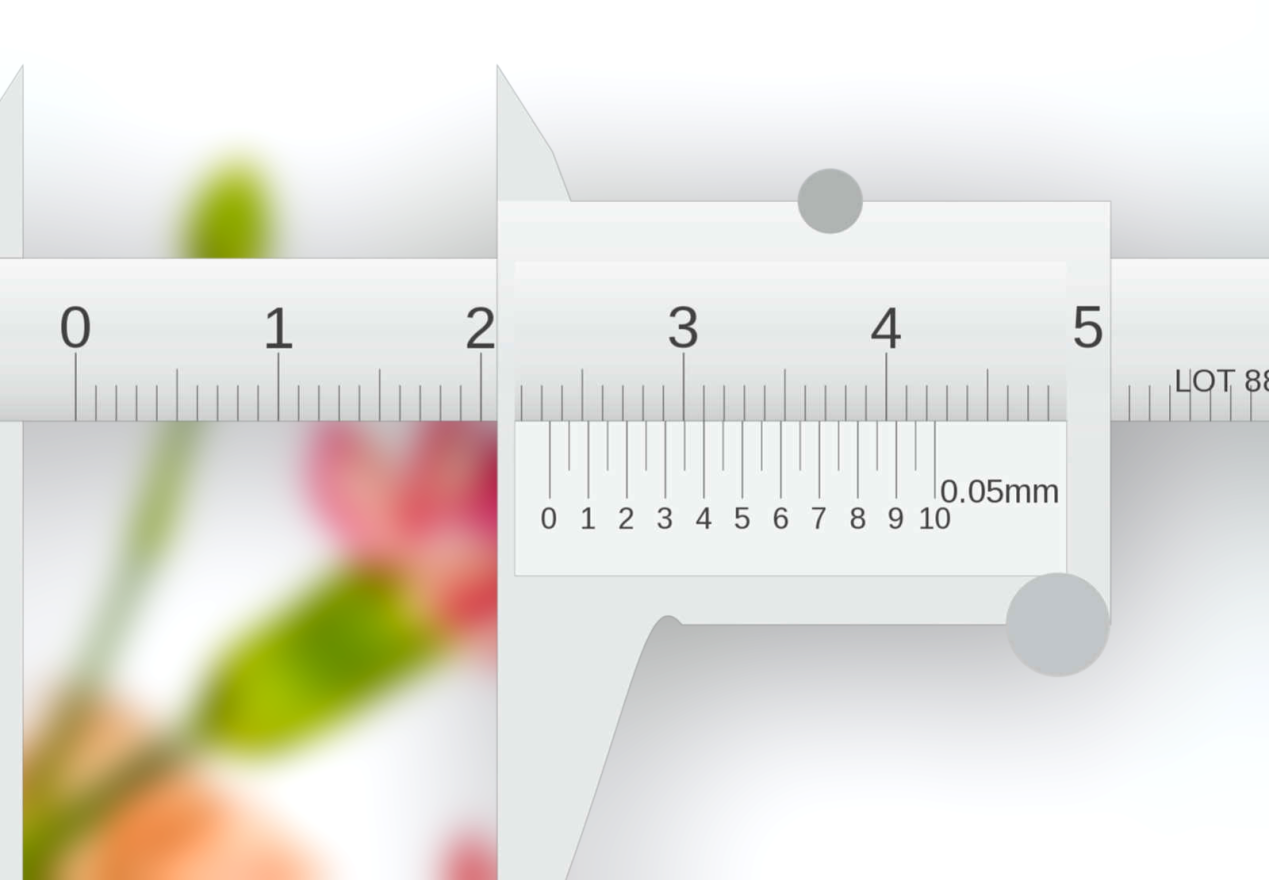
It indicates 23.4 mm
